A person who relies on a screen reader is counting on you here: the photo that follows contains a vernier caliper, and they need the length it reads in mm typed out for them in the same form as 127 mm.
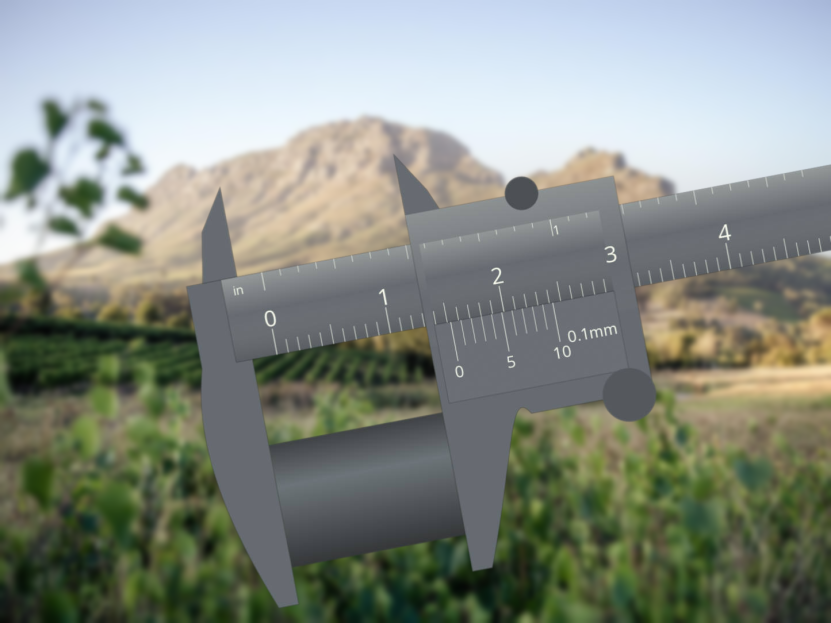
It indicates 15.3 mm
